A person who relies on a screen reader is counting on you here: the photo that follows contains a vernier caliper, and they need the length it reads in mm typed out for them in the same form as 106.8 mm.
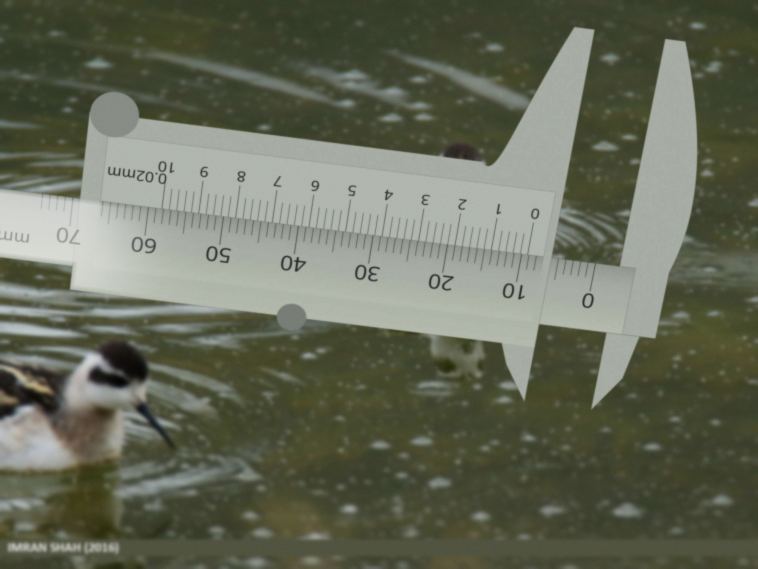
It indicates 9.2 mm
